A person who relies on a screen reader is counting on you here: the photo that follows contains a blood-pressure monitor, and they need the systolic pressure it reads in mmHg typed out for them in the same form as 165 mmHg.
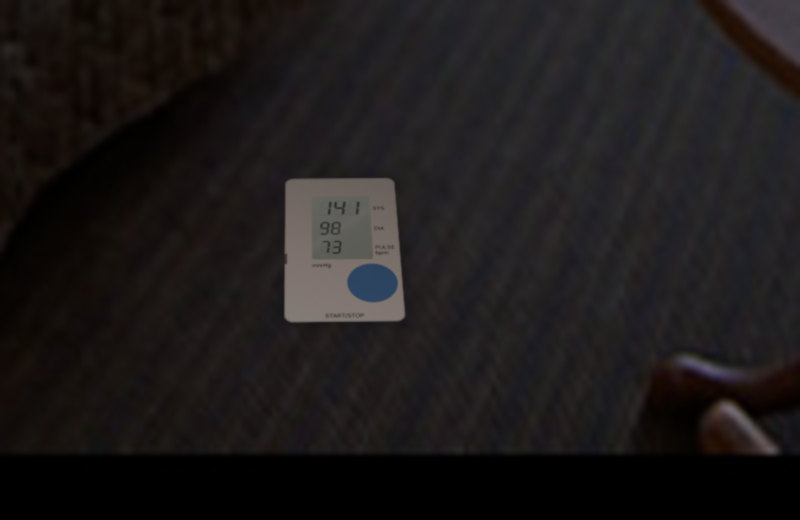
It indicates 141 mmHg
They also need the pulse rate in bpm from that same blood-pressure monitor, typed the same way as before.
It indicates 73 bpm
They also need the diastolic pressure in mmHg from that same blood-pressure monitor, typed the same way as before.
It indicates 98 mmHg
